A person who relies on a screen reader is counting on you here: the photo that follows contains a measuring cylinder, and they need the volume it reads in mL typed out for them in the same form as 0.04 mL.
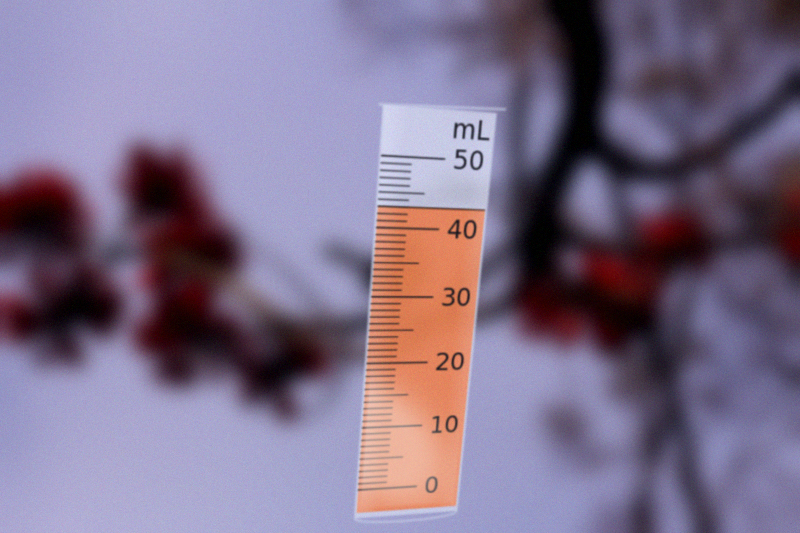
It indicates 43 mL
